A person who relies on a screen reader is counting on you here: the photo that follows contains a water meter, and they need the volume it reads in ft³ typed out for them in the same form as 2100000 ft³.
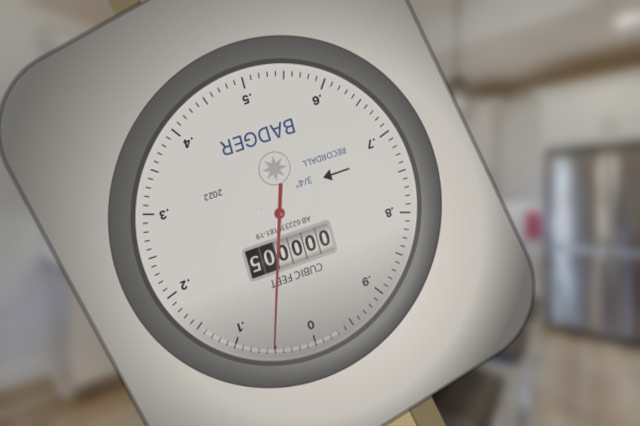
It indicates 5.05 ft³
